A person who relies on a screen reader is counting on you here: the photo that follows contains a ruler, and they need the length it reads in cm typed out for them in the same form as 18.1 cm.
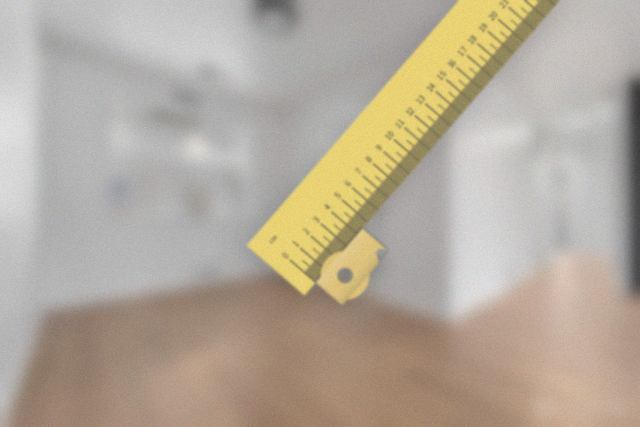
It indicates 4.5 cm
